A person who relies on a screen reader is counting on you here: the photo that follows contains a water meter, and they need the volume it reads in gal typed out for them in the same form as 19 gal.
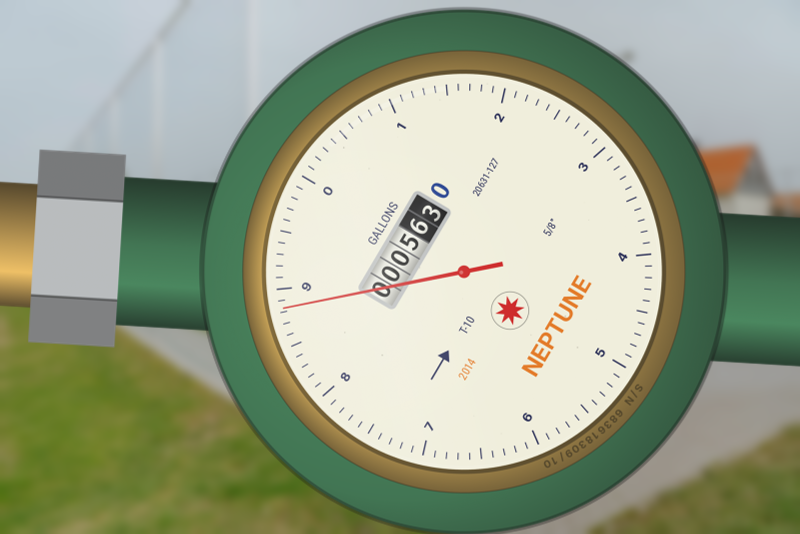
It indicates 5628.8 gal
